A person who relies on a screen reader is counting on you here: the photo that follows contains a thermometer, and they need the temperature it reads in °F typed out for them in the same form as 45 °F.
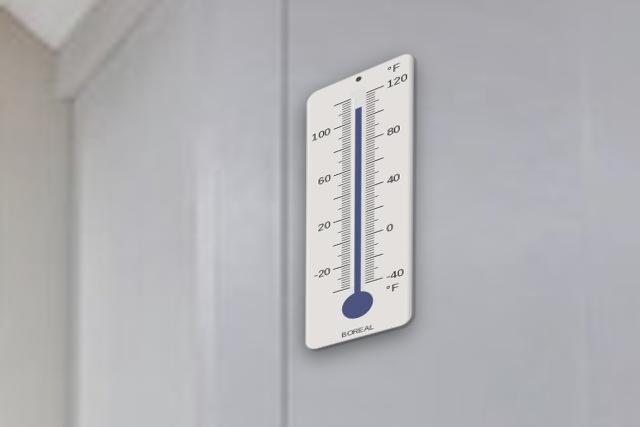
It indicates 110 °F
